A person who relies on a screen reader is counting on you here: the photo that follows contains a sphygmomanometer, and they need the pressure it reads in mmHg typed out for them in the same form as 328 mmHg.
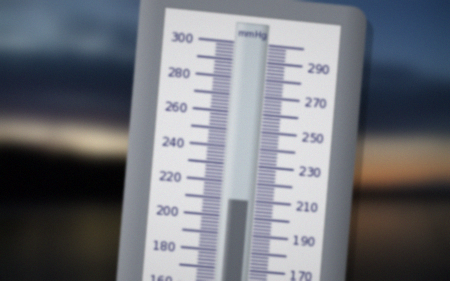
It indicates 210 mmHg
